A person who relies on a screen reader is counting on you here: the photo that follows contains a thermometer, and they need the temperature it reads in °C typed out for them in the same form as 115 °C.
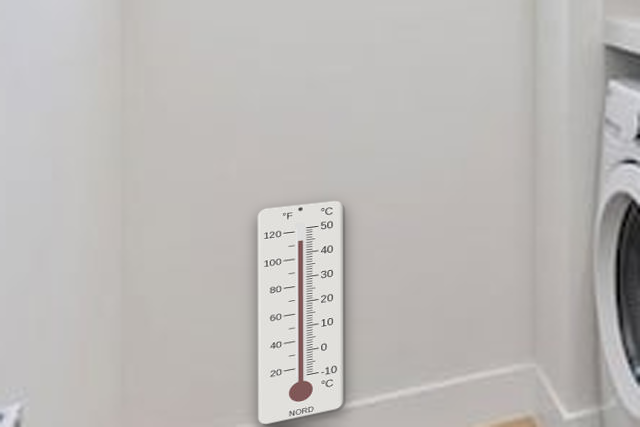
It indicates 45 °C
